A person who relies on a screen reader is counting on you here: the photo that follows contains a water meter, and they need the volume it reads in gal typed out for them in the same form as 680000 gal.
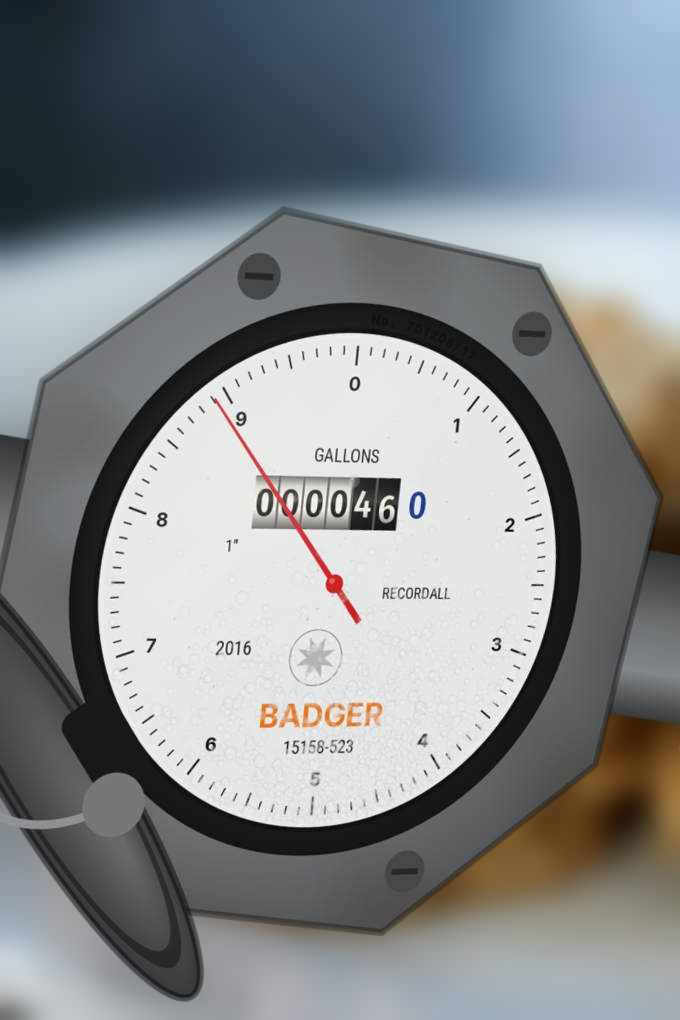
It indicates 458.9 gal
